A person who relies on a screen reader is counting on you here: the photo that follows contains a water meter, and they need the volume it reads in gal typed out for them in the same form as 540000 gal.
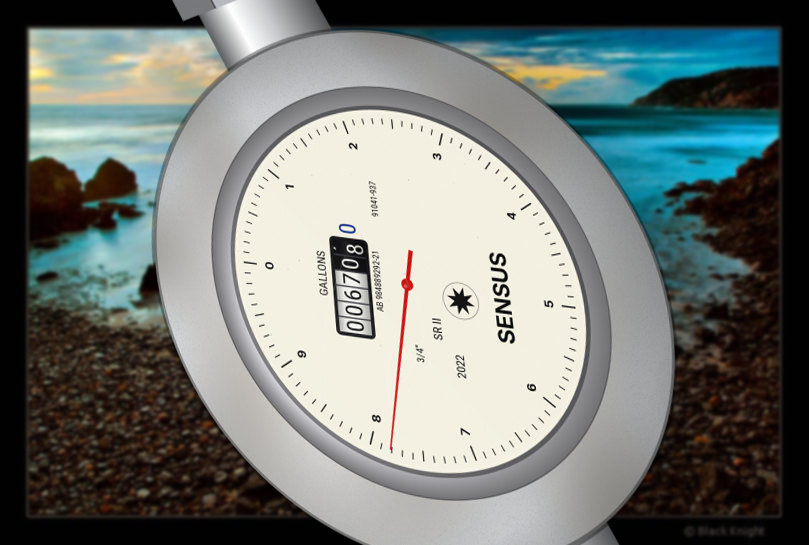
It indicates 67077.8 gal
